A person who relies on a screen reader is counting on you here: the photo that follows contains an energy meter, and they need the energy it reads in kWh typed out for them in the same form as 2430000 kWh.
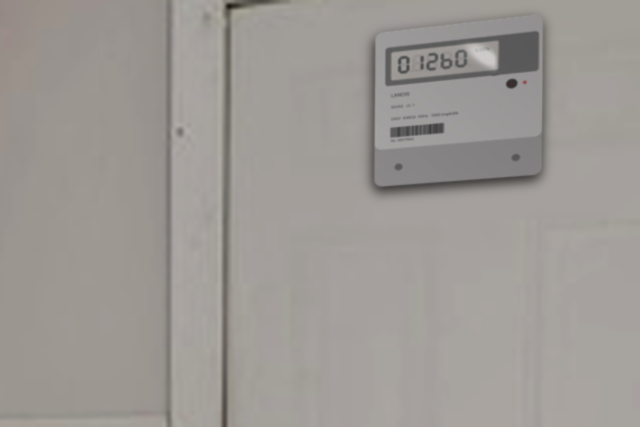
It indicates 1260 kWh
